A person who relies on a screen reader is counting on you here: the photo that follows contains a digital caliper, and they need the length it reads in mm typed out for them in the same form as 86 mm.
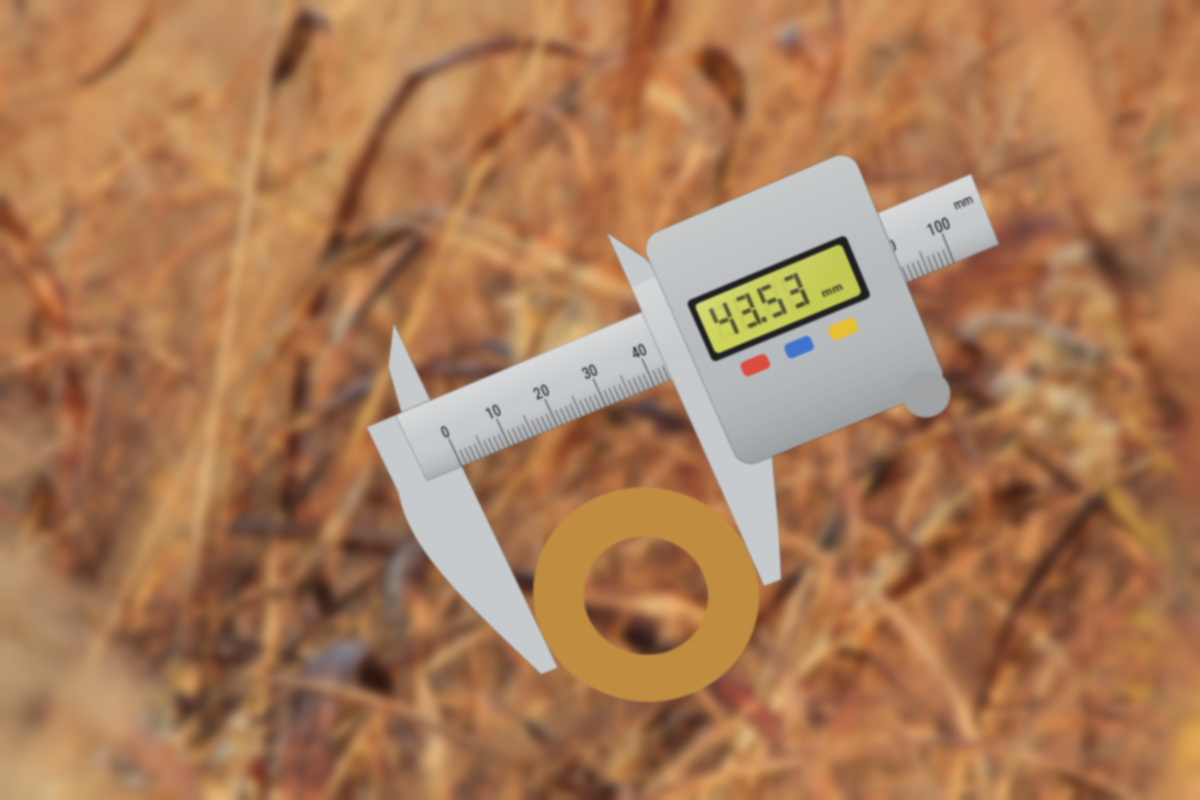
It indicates 43.53 mm
